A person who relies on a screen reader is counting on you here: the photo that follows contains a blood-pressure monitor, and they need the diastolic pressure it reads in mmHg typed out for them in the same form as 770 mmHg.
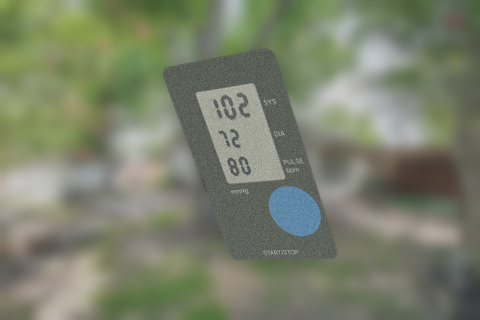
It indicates 72 mmHg
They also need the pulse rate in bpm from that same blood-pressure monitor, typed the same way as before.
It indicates 80 bpm
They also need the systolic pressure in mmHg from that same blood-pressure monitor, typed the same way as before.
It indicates 102 mmHg
